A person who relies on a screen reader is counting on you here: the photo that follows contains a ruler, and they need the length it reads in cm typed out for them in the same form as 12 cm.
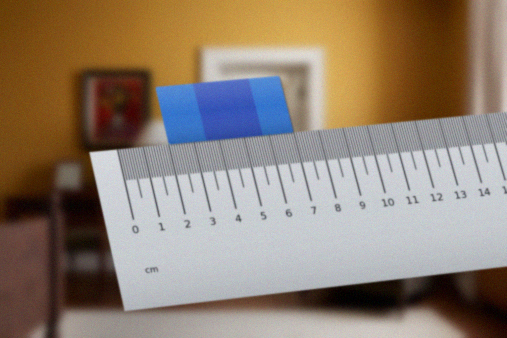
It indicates 5 cm
